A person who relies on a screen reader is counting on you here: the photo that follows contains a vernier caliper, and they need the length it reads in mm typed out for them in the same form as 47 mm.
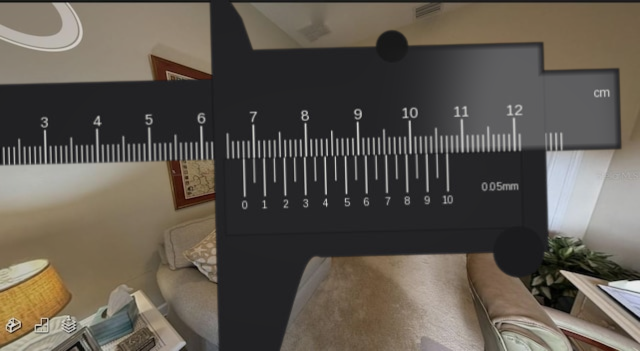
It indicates 68.0 mm
